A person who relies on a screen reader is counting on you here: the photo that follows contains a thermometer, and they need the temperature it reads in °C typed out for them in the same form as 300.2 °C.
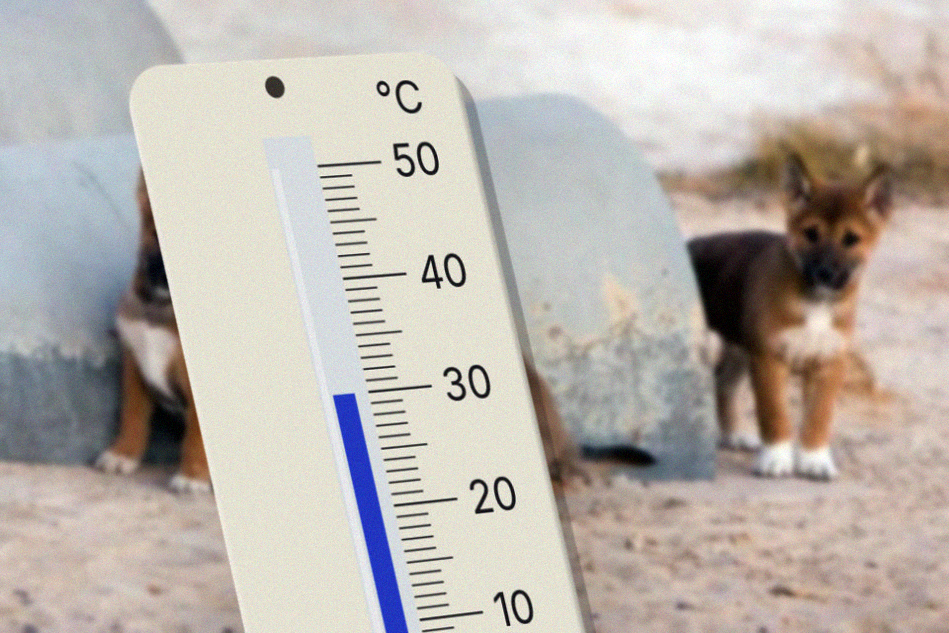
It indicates 30 °C
